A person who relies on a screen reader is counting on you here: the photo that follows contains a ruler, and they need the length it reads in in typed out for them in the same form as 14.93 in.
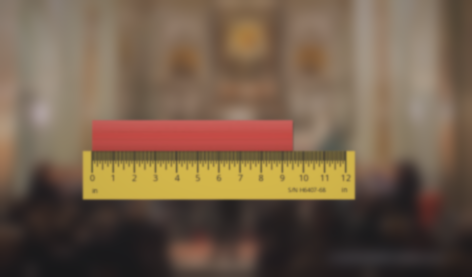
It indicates 9.5 in
